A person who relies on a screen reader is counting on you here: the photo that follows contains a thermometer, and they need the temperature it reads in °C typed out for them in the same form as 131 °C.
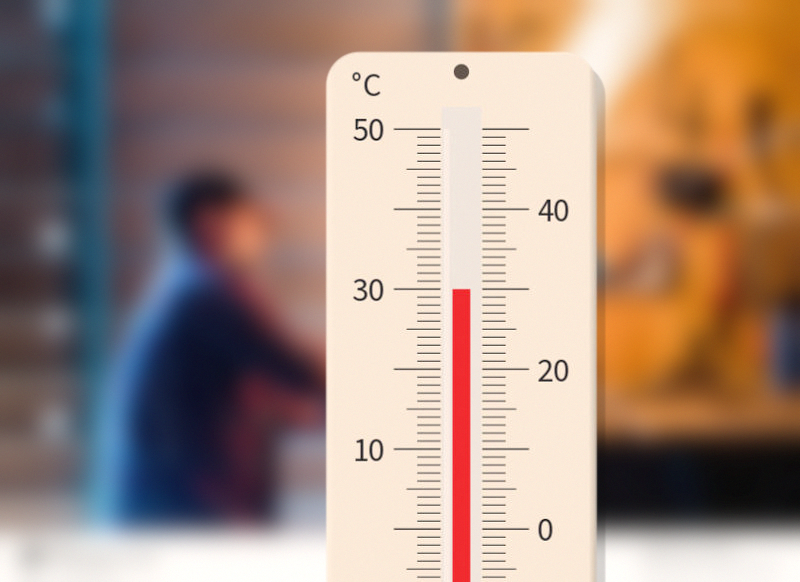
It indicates 30 °C
